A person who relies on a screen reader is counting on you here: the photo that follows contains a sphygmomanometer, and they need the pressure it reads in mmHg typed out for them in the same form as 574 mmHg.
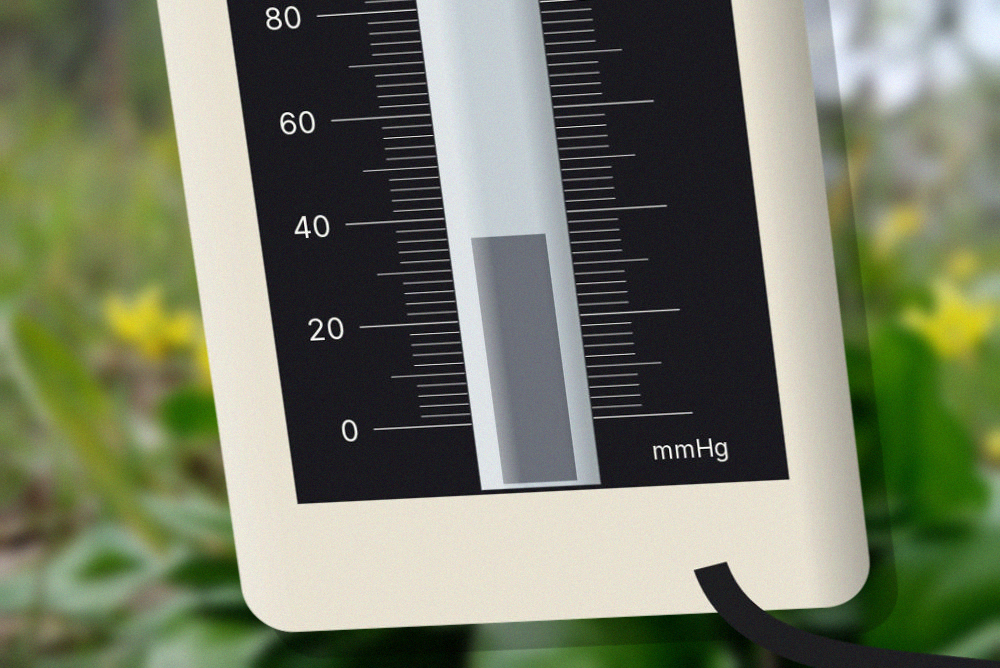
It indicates 36 mmHg
